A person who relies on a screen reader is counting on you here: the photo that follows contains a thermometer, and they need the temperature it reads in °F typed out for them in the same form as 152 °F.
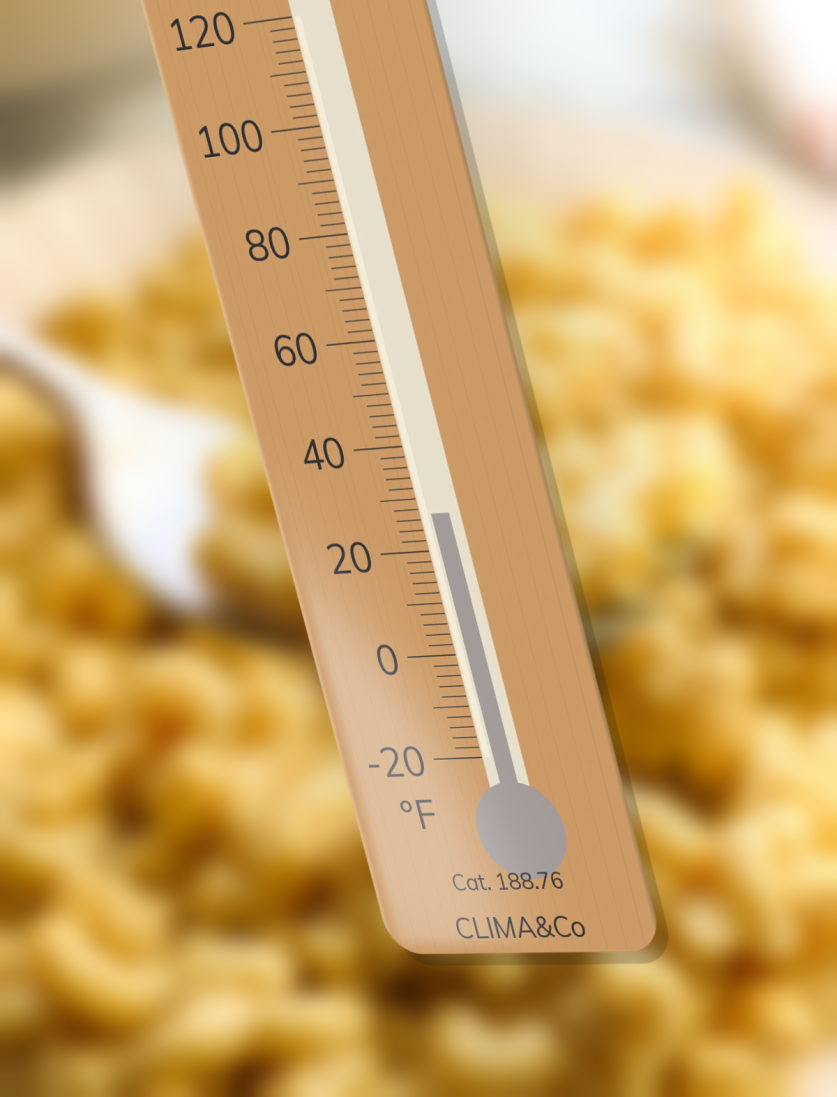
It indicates 27 °F
